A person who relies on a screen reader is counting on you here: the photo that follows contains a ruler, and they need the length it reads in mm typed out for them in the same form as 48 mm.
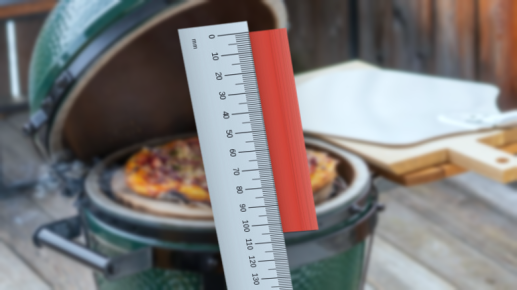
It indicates 105 mm
